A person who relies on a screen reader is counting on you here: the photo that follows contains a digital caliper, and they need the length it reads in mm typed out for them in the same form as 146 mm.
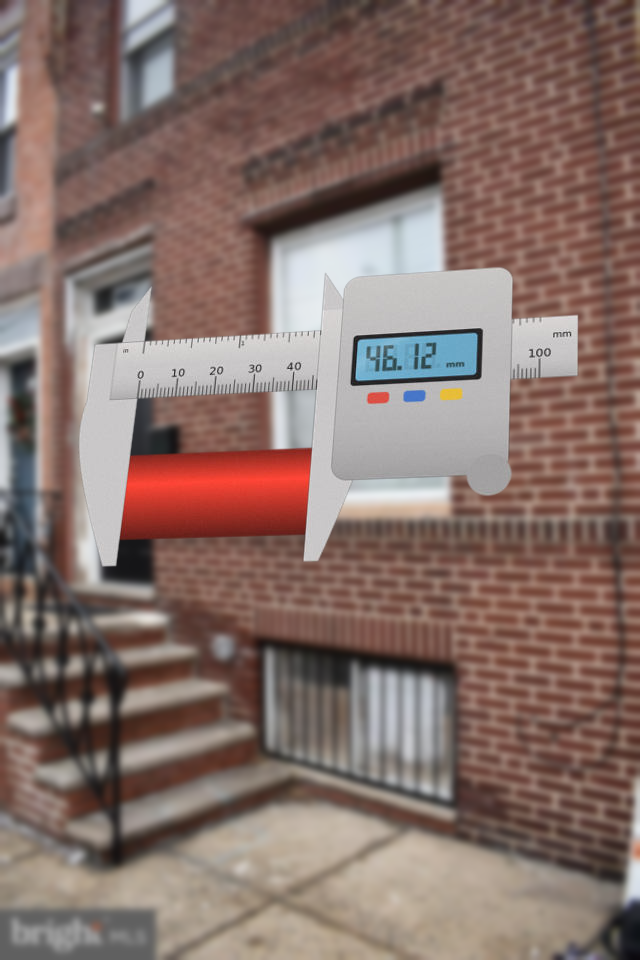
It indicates 46.12 mm
